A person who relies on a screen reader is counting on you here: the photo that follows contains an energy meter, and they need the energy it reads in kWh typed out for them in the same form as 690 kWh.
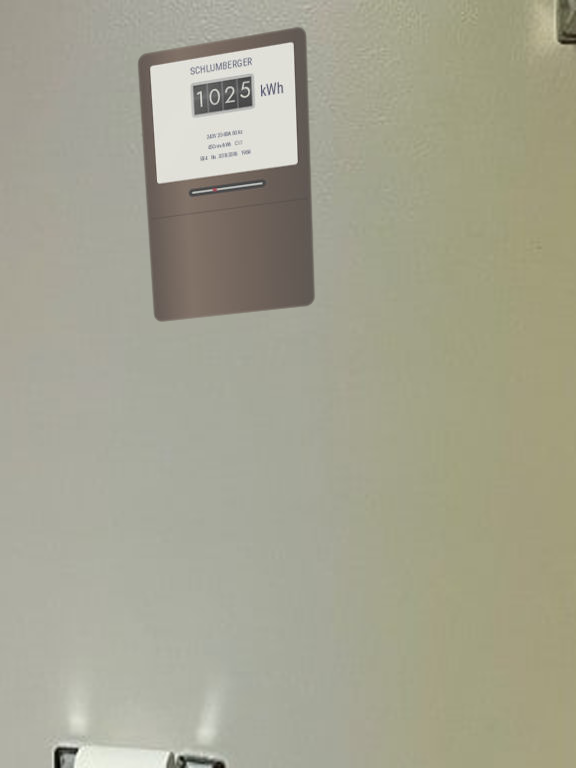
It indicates 1025 kWh
